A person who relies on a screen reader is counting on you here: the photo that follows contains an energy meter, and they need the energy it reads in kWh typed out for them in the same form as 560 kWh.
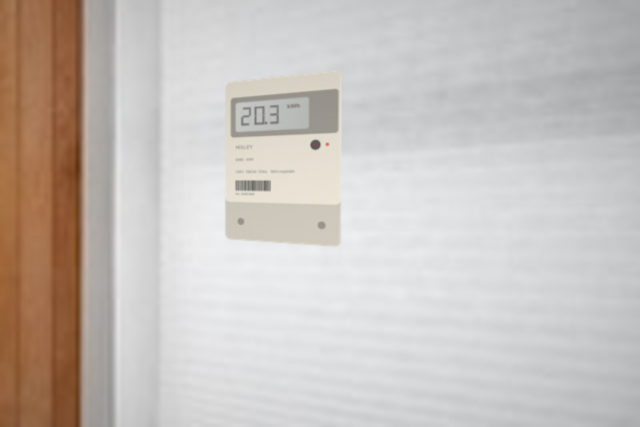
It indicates 20.3 kWh
